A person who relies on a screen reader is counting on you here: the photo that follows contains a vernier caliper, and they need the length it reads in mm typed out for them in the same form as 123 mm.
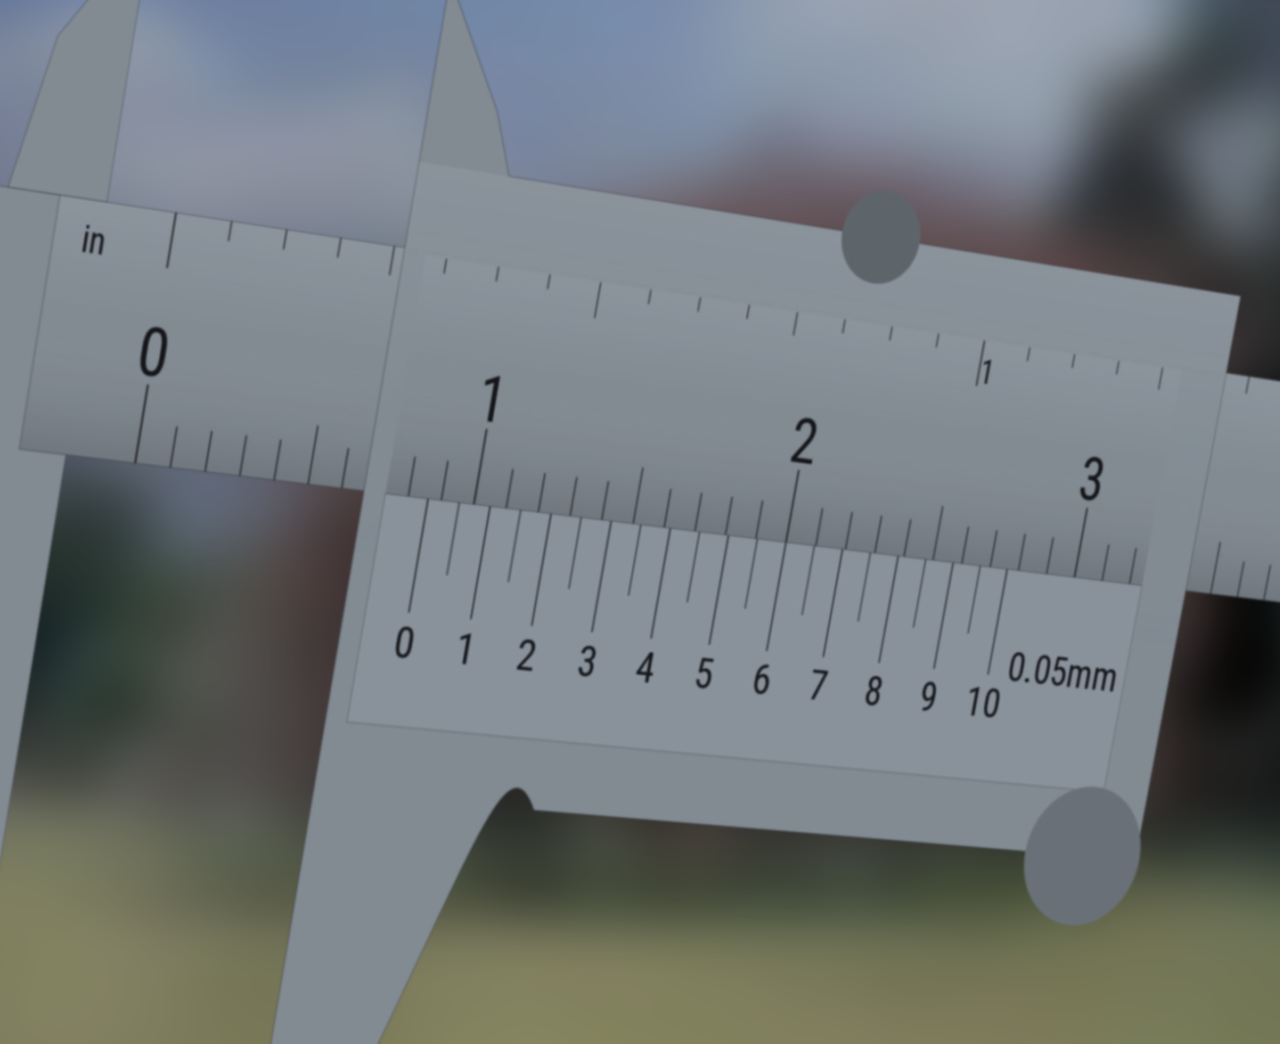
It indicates 8.6 mm
